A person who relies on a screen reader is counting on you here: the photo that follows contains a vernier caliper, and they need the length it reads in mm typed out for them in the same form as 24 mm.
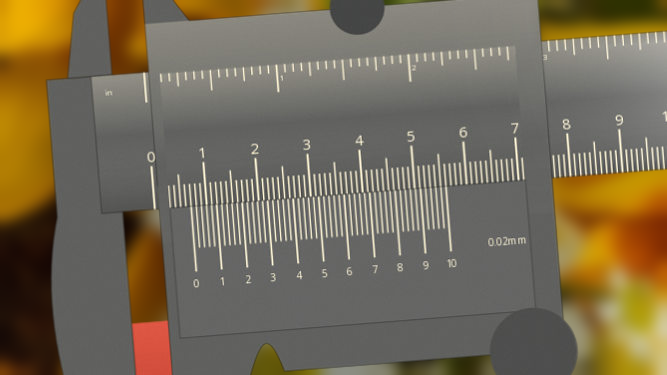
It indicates 7.0 mm
